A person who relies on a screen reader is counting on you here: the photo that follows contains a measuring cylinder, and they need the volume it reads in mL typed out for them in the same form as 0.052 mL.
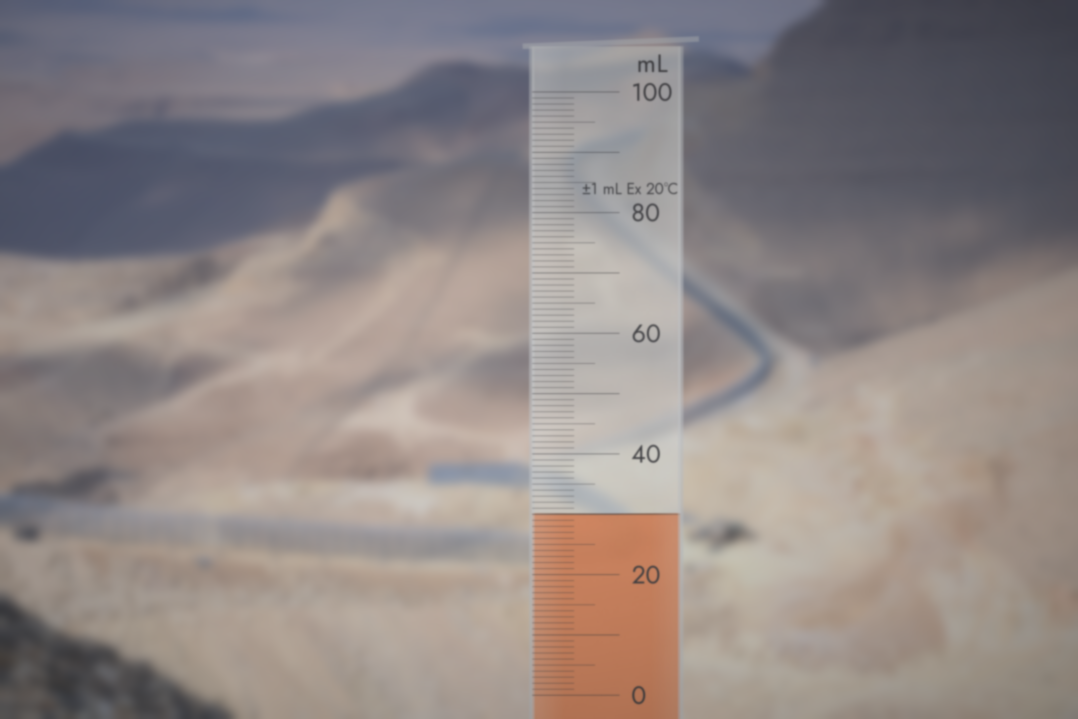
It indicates 30 mL
